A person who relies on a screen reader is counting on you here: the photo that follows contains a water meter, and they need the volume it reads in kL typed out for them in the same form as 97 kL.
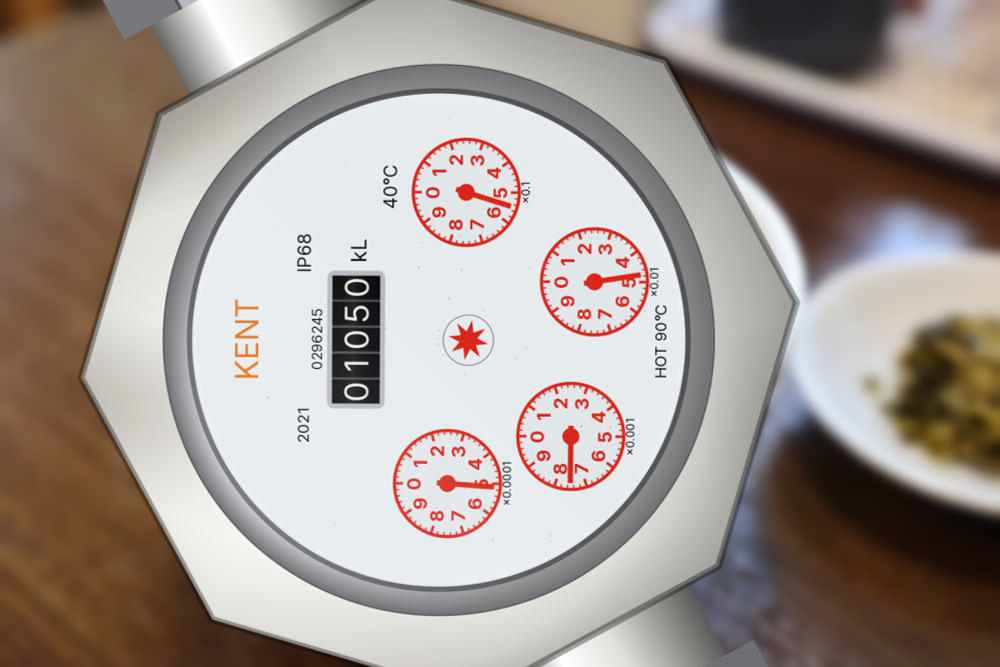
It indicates 1050.5475 kL
